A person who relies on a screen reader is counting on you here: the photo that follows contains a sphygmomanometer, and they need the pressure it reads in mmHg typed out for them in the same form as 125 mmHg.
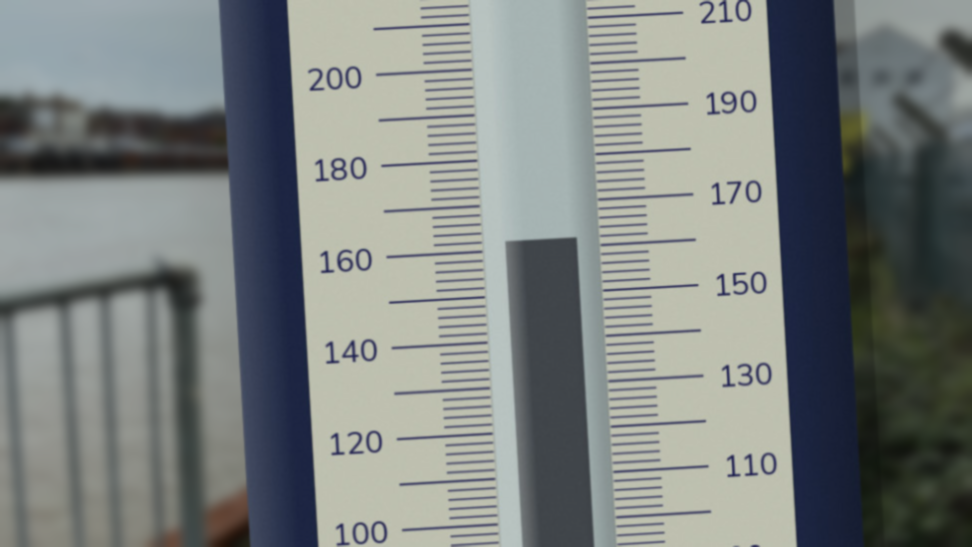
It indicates 162 mmHg
